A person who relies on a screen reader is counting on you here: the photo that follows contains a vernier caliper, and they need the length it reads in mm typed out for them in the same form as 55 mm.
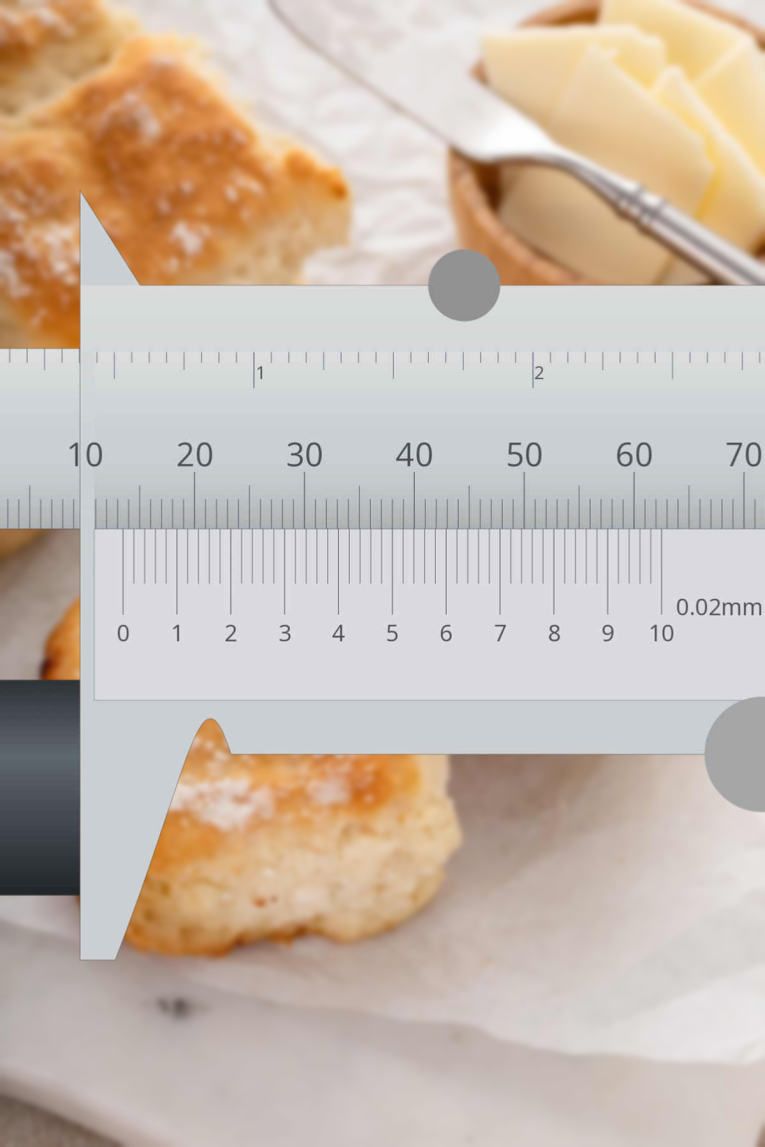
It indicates 13.5 mm
